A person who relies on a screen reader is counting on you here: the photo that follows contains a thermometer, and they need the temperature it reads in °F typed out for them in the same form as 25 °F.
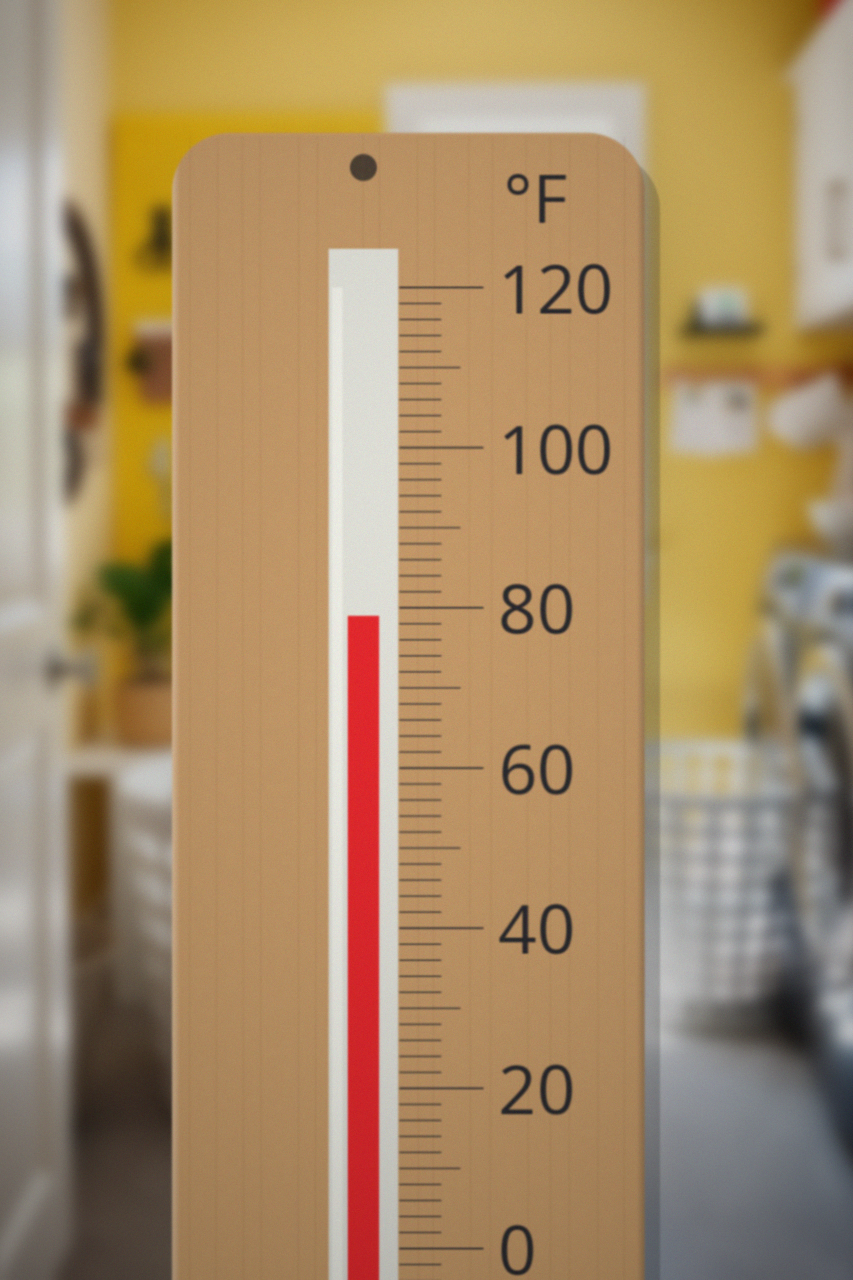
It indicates 79 °F
